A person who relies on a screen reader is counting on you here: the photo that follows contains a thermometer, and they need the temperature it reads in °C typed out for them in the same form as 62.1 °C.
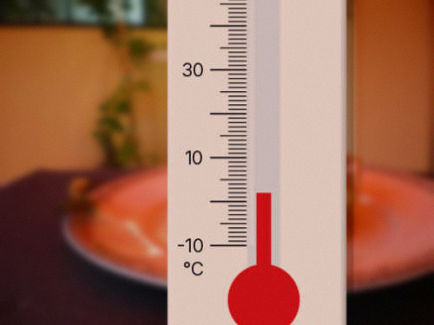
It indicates 2 °C
